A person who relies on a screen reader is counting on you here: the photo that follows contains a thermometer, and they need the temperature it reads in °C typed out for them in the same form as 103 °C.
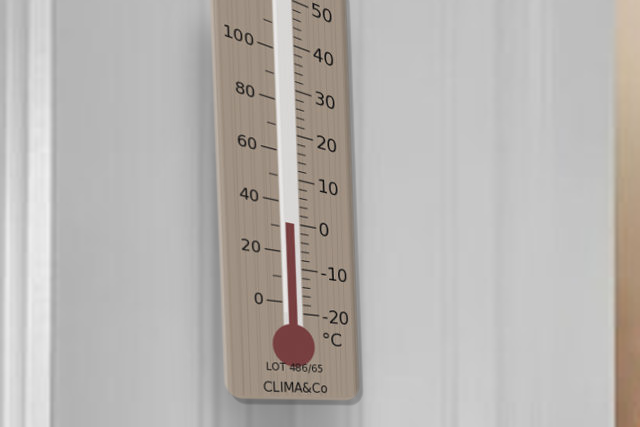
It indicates 0 °C
